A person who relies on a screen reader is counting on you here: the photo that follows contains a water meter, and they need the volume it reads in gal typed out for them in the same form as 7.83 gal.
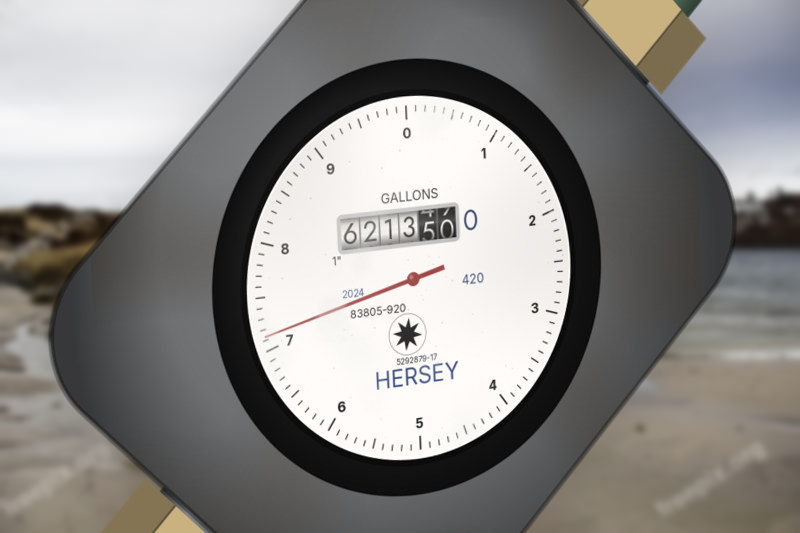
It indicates 6213497.1 gal
